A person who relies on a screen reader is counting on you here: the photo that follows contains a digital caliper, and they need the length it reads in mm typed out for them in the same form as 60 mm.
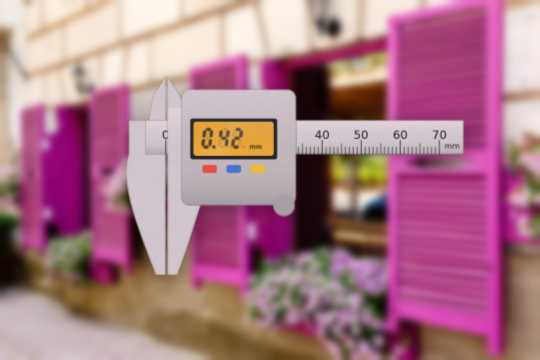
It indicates 0.42 mm
